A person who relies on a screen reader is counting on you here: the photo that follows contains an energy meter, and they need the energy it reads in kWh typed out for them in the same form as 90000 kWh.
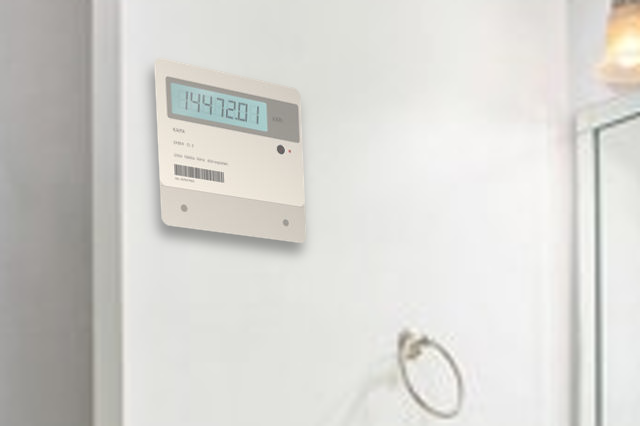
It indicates 14472.01 kWh
